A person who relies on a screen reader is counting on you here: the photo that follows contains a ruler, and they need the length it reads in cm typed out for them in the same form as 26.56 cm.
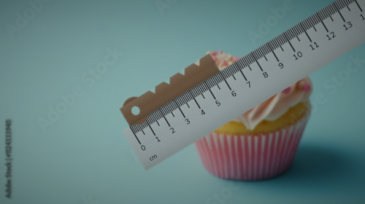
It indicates 6 cm
